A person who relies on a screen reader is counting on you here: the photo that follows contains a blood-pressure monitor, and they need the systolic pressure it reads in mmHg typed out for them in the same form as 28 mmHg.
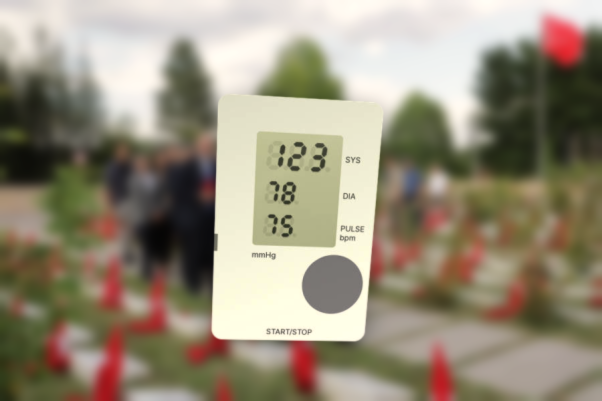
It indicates 123 mmHg
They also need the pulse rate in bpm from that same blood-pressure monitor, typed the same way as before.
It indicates 75 bpm
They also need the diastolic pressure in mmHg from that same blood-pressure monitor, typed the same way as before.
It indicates 78 mmHg
